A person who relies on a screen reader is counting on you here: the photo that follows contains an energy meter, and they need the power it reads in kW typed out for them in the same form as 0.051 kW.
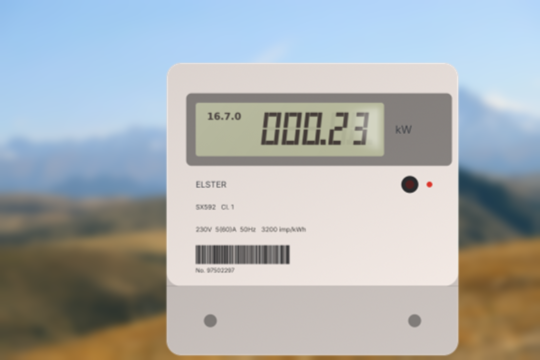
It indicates 0.23 kW
